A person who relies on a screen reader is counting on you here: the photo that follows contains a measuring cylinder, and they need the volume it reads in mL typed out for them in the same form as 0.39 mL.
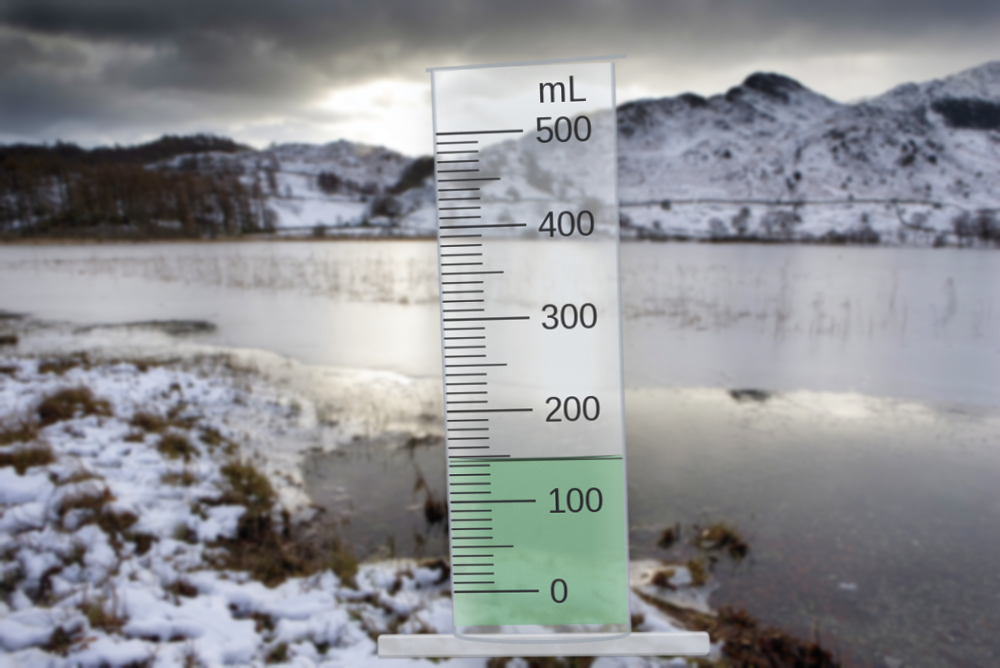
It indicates 145 mL
